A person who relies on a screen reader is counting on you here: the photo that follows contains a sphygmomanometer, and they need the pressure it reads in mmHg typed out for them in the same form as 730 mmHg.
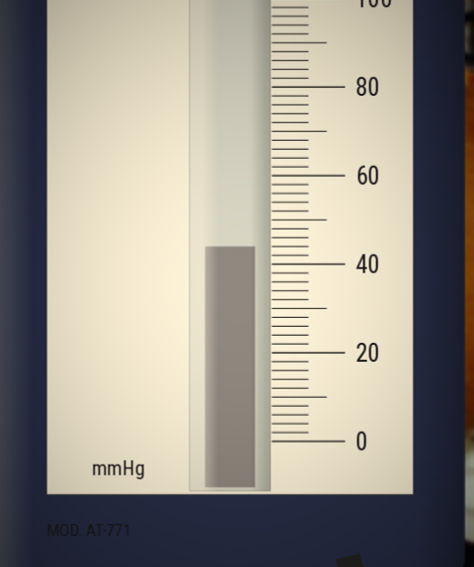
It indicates 44 mmHg
